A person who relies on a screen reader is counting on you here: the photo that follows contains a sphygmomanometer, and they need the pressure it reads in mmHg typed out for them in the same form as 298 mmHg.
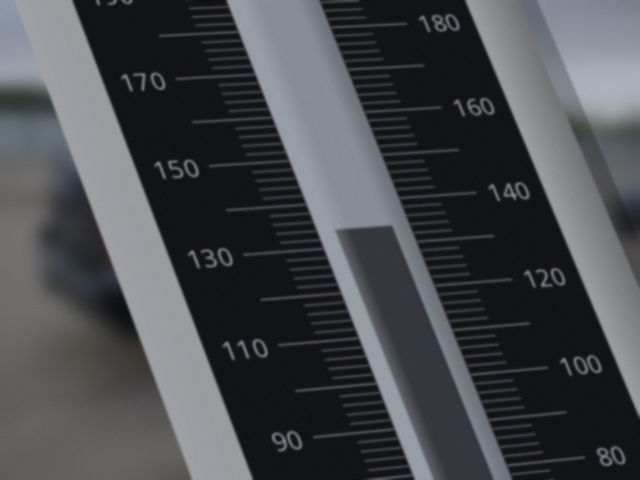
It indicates 134 mmHg
